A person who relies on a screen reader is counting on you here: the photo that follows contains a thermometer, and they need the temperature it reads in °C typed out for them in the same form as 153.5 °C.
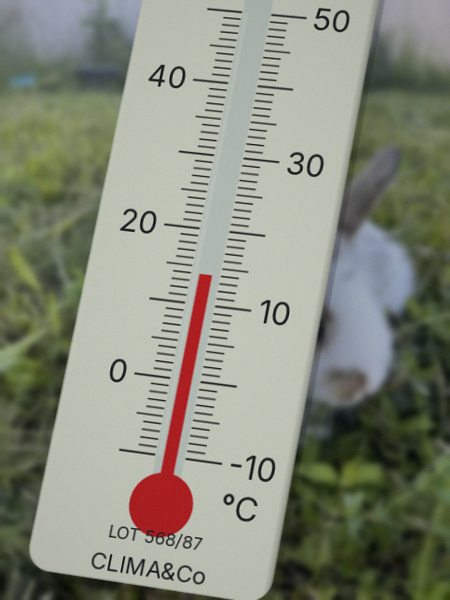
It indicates 14 °C
